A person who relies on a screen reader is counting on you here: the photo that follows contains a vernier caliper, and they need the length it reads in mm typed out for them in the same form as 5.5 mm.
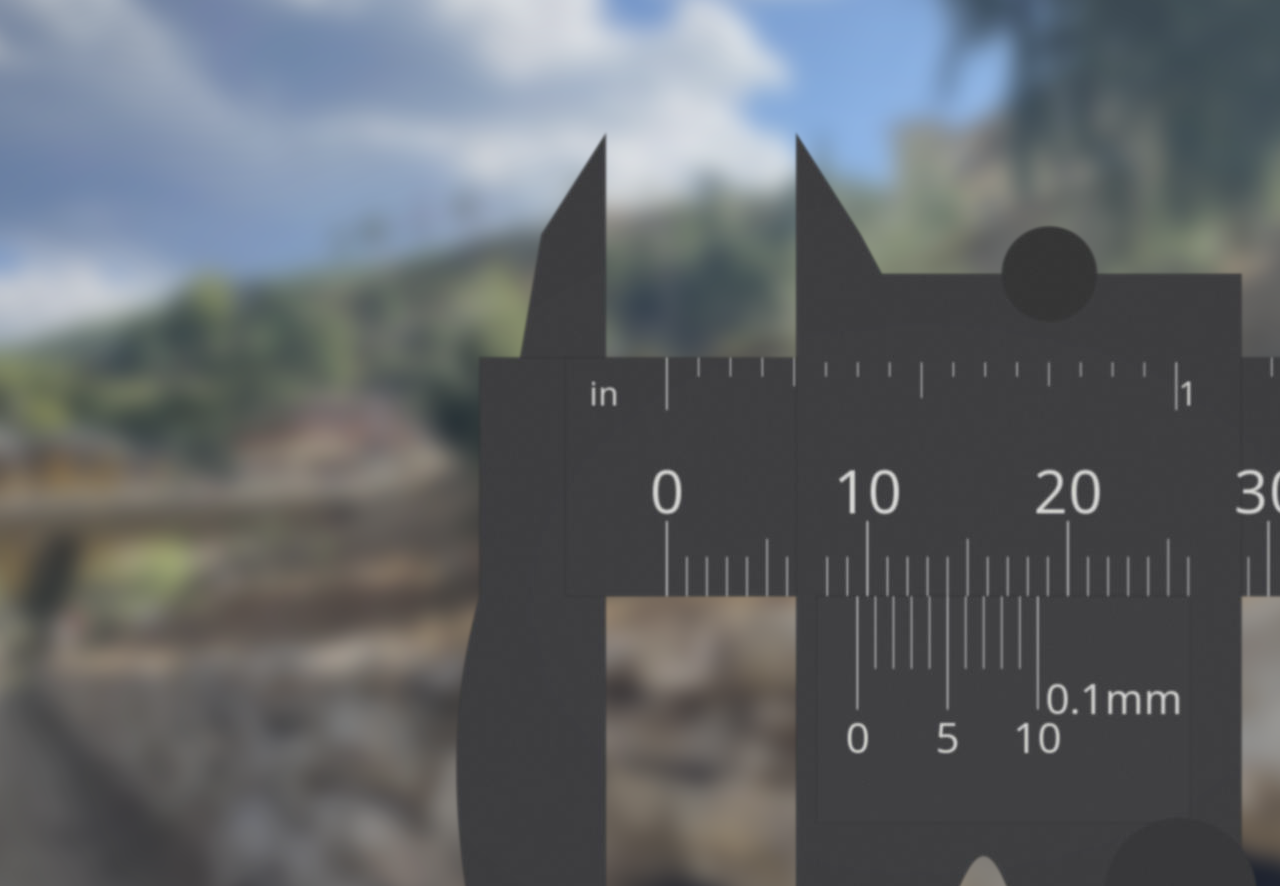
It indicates 9.5 mm
